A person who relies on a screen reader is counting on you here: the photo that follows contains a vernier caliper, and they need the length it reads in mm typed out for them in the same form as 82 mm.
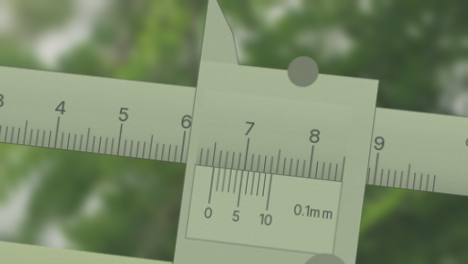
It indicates 65.2 mm
